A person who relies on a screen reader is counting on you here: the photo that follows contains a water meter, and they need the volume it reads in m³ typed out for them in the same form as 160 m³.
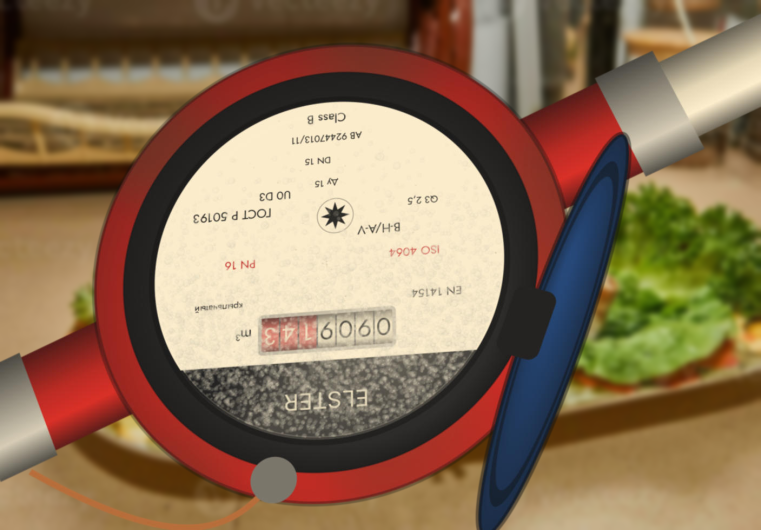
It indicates 909.143 m³
